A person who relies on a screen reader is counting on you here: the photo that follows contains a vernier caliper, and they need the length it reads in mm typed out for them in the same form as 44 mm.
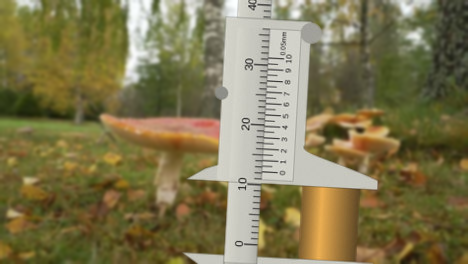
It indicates 12.2 mm
